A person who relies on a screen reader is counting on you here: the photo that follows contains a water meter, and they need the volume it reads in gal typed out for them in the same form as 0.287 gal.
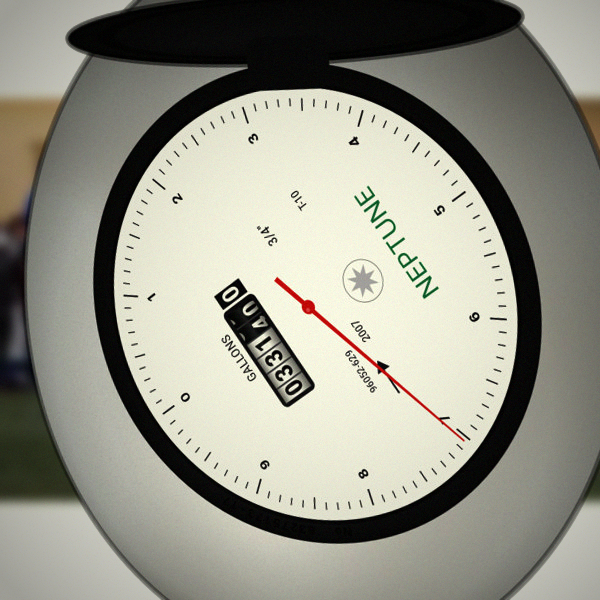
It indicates 331397.0 gal
